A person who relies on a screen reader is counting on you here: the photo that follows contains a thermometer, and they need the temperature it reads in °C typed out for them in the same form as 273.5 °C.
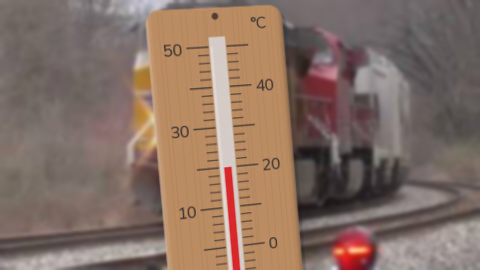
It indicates 20 °C
